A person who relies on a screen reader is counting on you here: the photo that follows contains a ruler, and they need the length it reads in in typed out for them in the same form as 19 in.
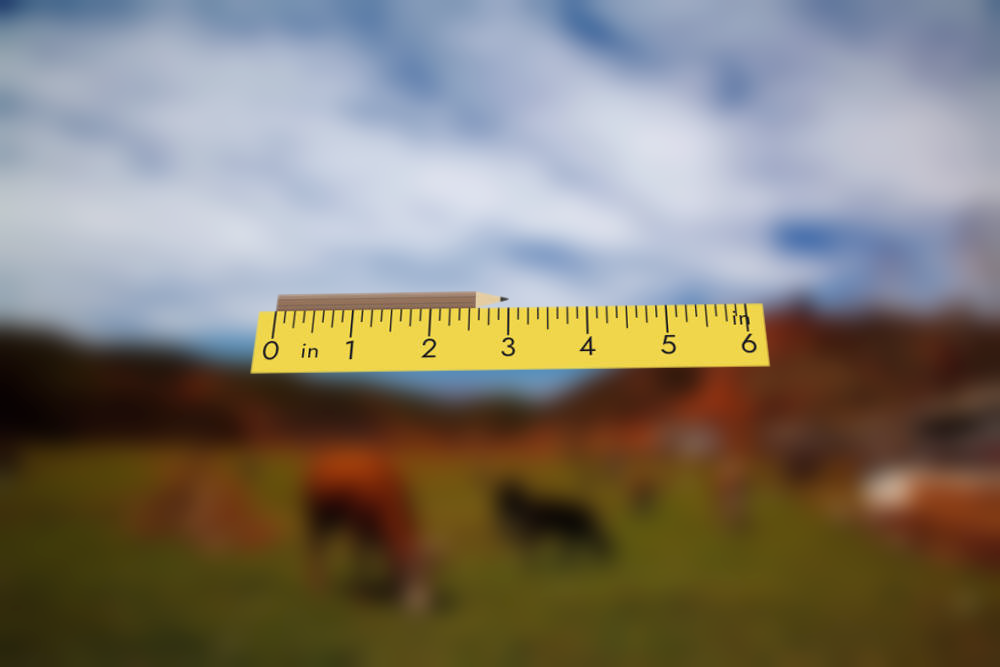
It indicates 3 in
